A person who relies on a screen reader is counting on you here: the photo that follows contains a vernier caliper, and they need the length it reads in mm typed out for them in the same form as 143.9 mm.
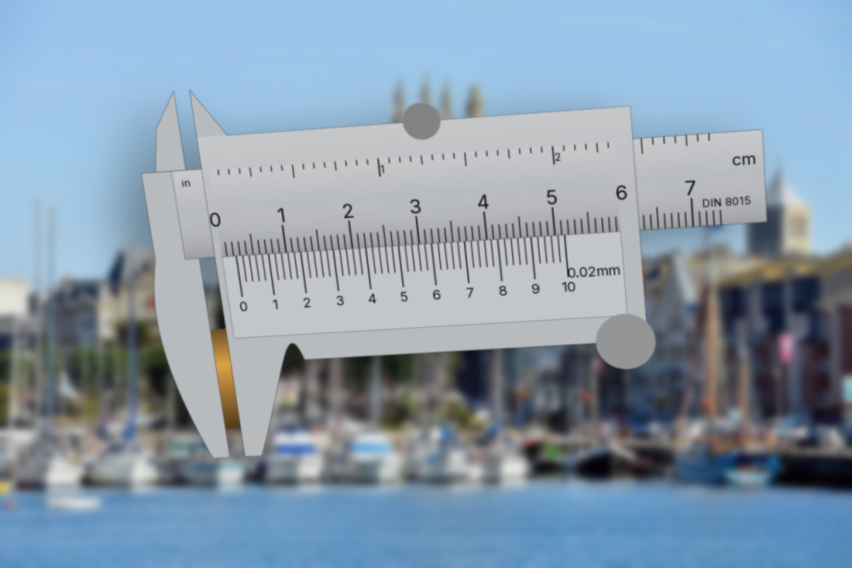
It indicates 2.4 mm
